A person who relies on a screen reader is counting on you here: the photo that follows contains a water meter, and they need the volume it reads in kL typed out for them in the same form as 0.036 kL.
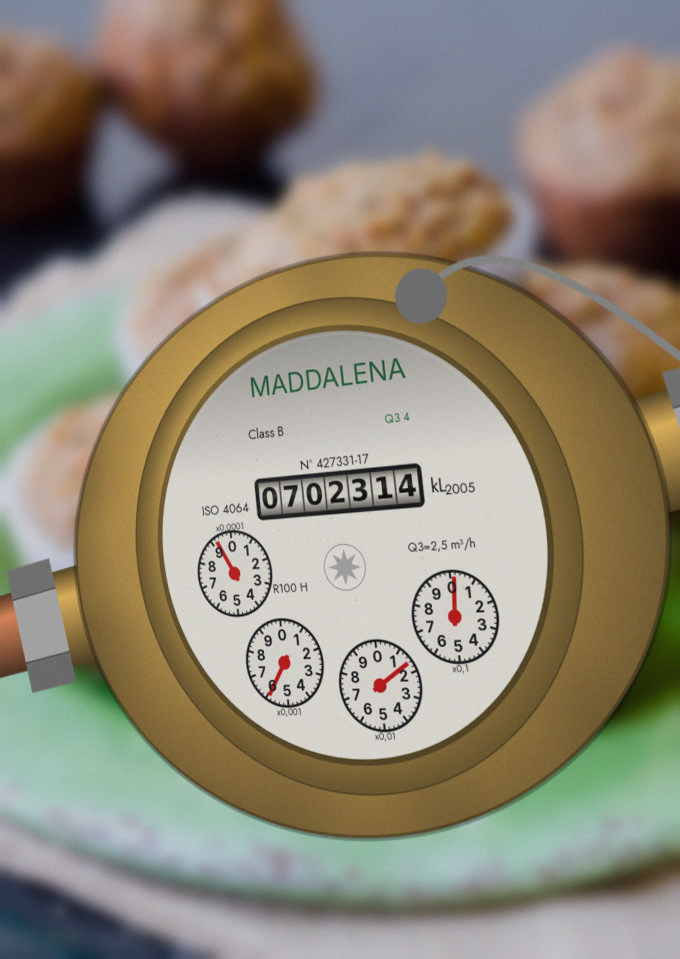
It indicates 702314.0159 kL
